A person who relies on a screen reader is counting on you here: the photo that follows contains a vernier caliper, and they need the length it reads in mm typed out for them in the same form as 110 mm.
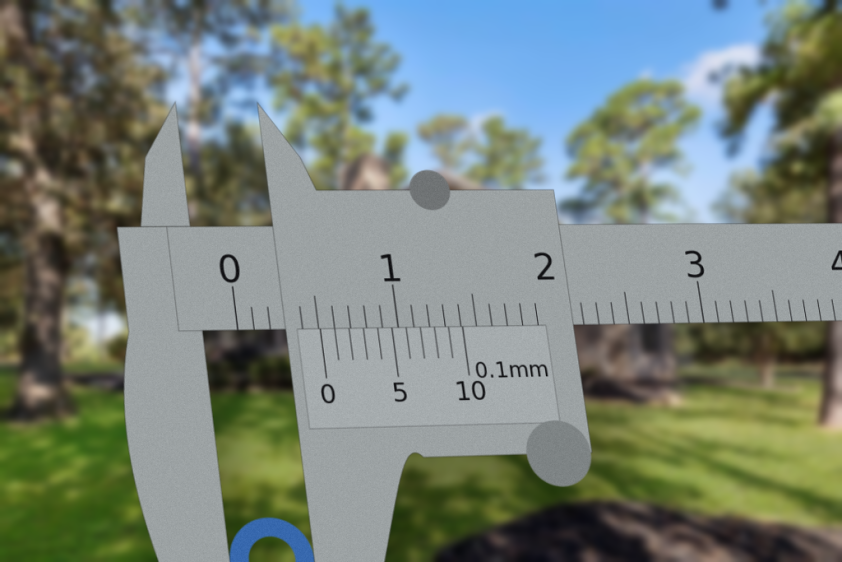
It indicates 5.1 mm
